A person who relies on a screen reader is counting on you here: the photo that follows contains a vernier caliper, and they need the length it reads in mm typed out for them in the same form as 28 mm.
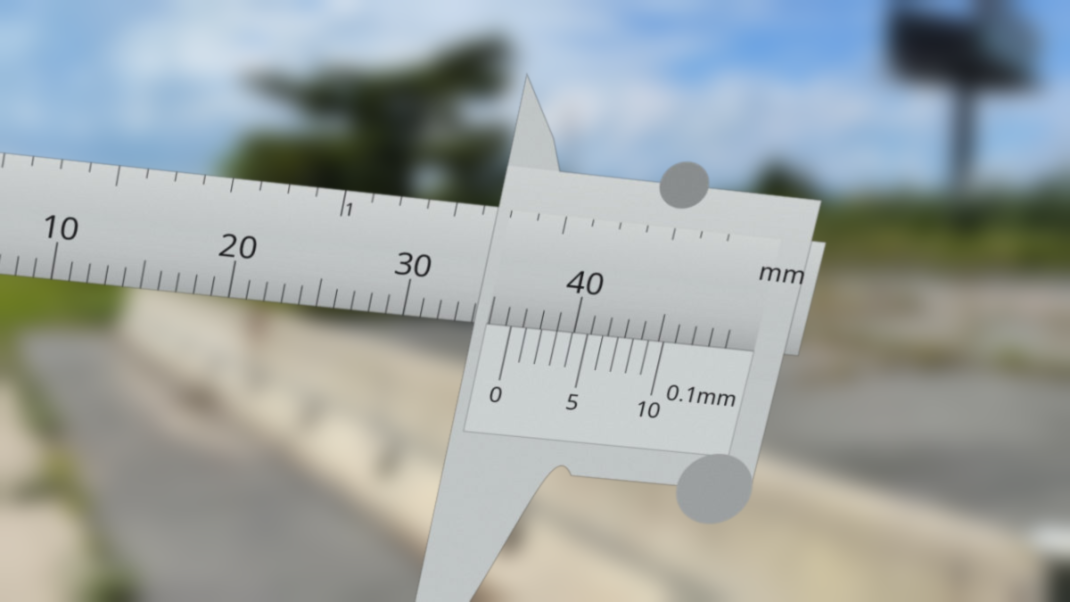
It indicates 36.3 mm
